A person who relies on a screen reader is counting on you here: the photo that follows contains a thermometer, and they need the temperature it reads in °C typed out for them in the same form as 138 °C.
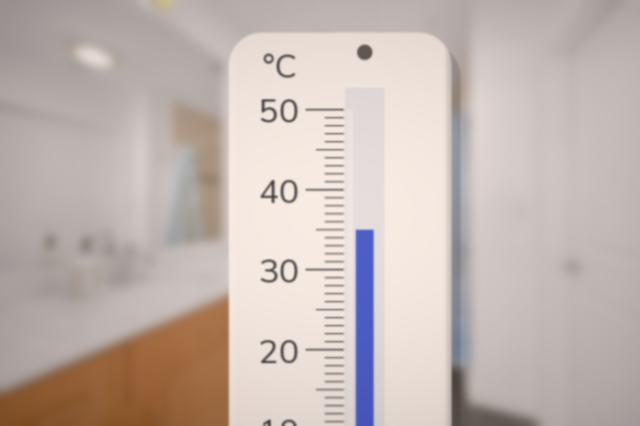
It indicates 35 °C
